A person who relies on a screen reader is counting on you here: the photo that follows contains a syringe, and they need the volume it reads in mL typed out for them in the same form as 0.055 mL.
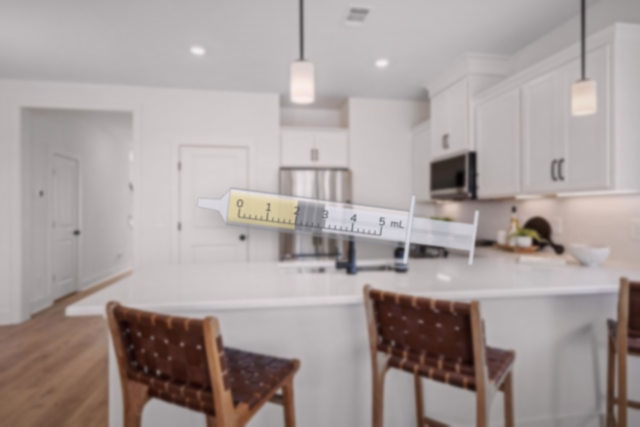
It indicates 2 mL
